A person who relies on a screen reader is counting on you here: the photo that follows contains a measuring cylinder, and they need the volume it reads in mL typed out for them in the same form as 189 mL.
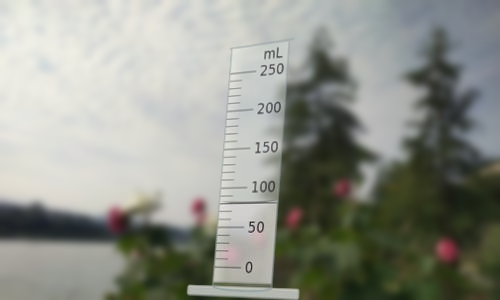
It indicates 80 mL
